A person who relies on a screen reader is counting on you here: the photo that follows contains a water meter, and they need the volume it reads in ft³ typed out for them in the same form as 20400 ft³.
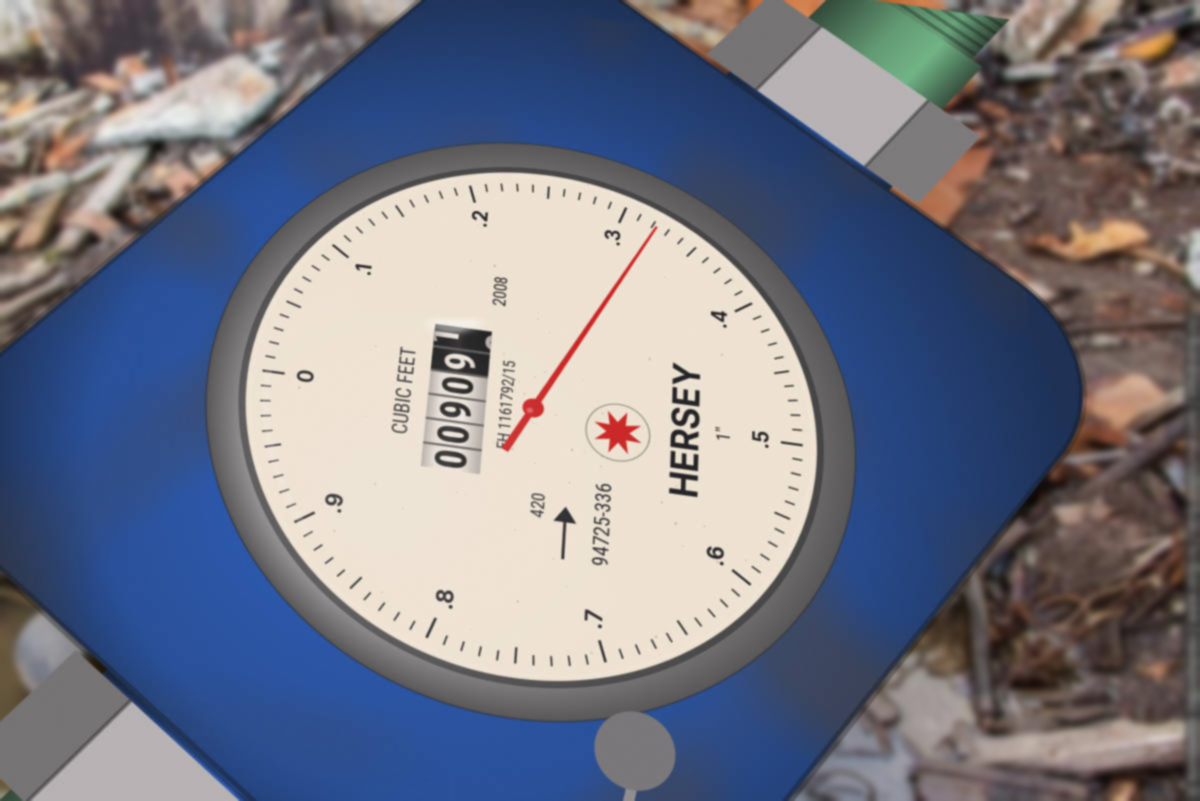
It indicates 9091.32 ft³
